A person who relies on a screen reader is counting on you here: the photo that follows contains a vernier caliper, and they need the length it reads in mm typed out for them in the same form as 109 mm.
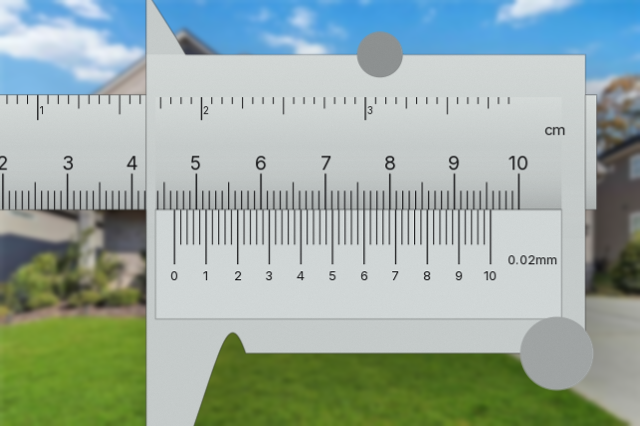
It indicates 46.6 mm
